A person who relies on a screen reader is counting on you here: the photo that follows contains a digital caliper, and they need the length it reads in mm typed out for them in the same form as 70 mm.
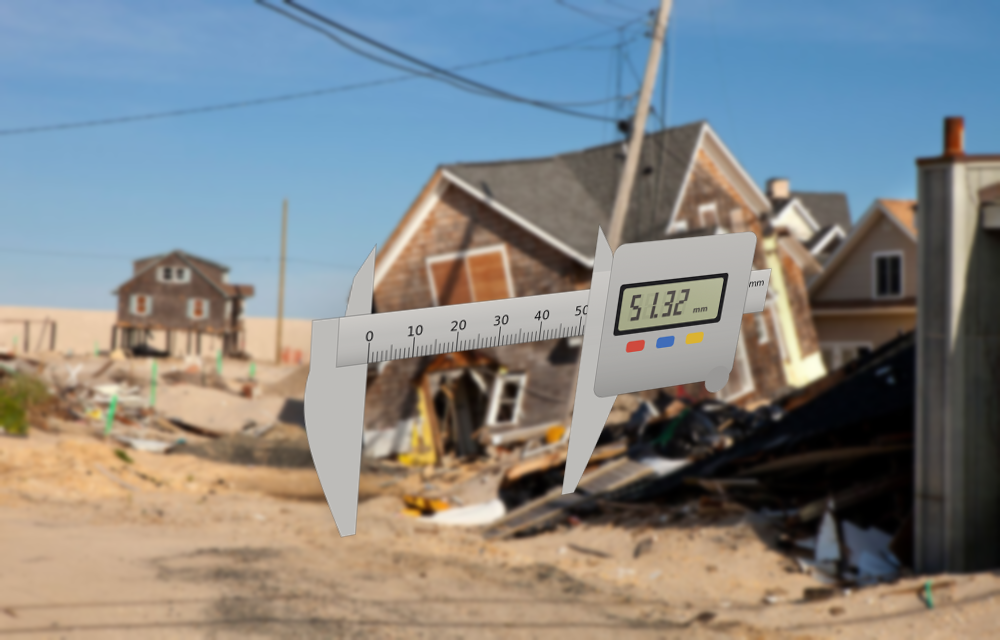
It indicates 51.32 mm
